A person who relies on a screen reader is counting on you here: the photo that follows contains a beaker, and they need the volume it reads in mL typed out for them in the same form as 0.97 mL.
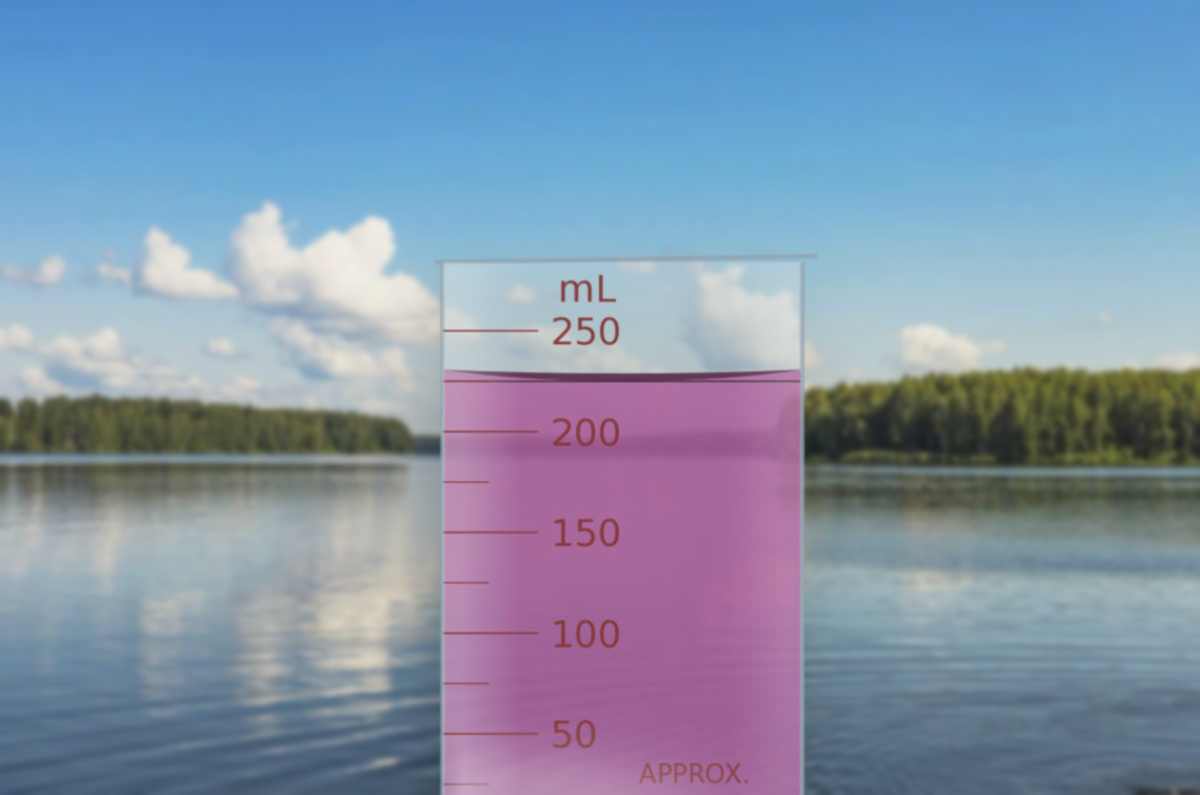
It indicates 225 mL
